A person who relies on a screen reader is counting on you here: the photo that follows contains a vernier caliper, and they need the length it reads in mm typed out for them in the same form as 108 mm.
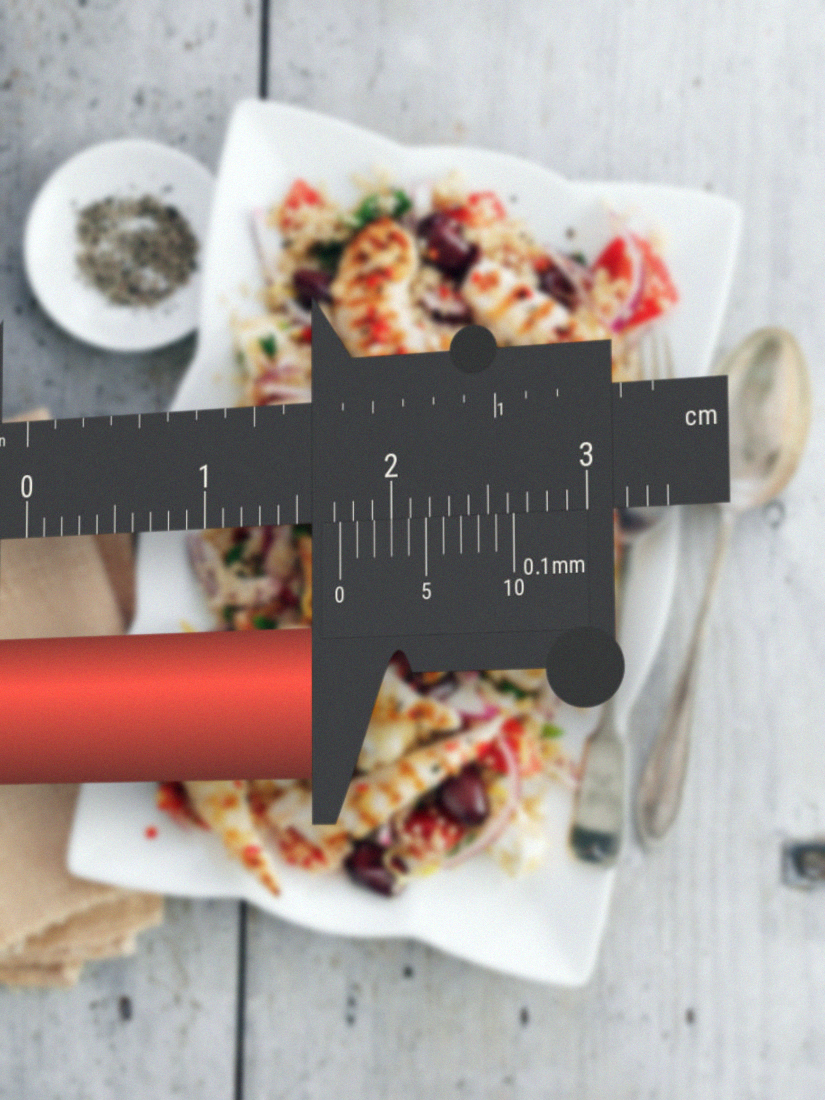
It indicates 17.3 mm
